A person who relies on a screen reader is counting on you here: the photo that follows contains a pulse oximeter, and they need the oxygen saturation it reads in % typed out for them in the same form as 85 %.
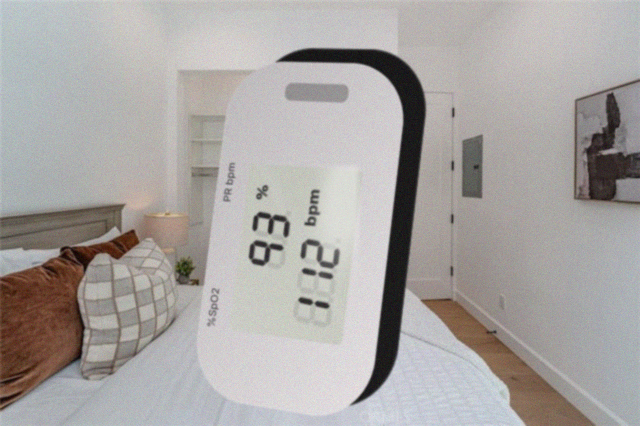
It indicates 93 %
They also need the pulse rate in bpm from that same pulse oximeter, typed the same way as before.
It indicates 112 bpm
